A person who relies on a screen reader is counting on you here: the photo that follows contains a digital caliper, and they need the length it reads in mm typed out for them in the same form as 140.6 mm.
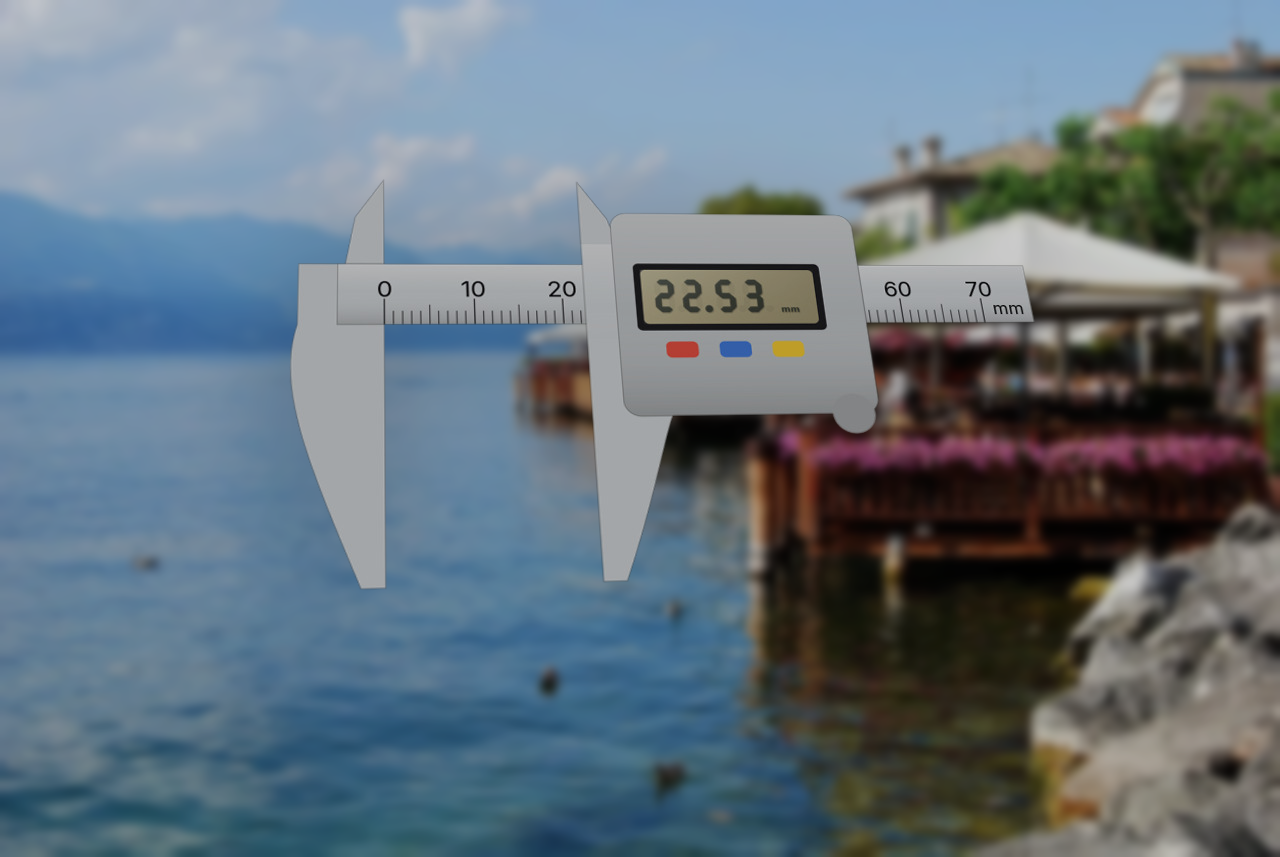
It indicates 22.53 mm
